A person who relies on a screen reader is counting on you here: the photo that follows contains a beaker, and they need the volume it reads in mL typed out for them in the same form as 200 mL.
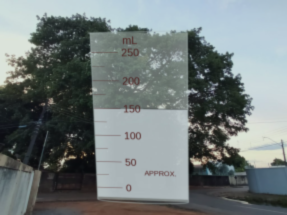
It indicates 150 mL
